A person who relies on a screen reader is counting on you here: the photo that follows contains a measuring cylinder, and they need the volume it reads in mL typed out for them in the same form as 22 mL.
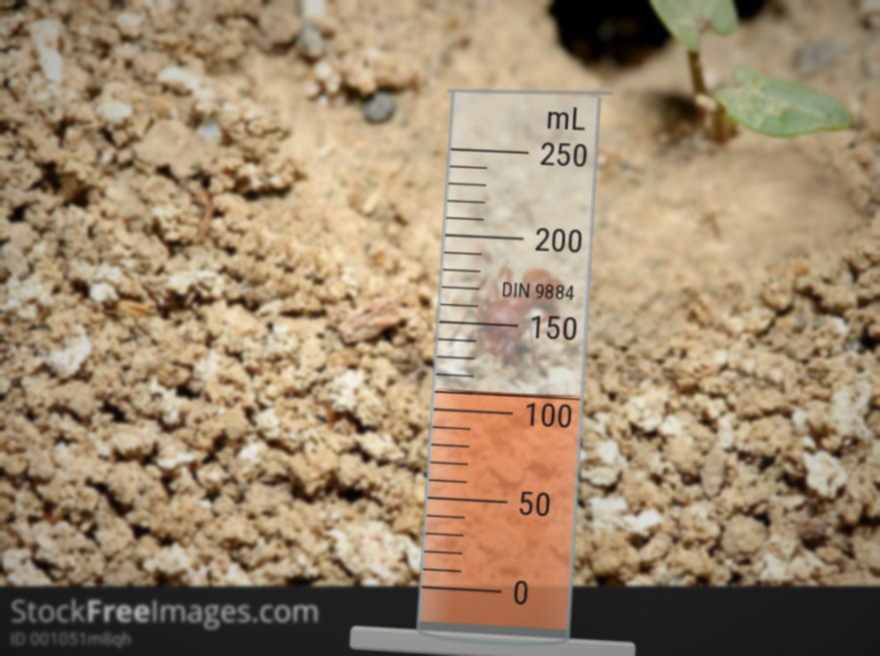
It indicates 110 mL
